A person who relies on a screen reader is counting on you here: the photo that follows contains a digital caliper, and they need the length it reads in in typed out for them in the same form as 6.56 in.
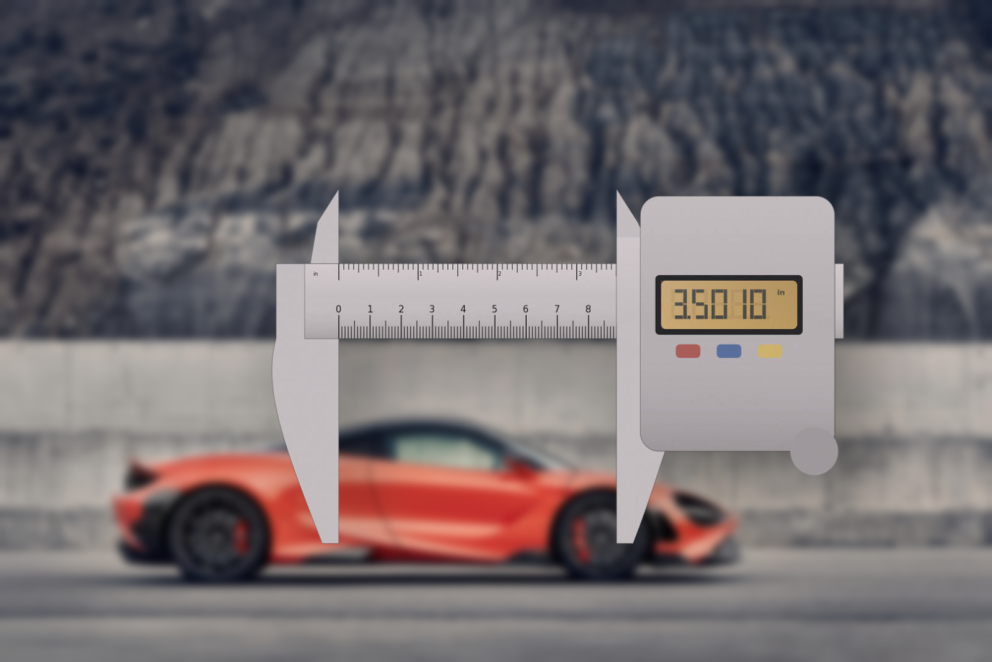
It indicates 3.5010 in
